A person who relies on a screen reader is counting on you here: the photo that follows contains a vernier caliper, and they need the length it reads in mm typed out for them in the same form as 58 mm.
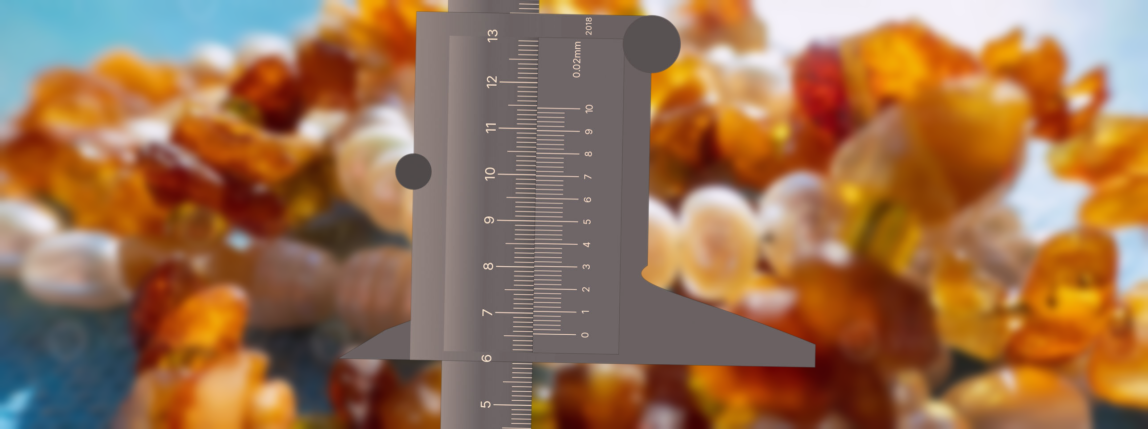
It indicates 65.5 mm
